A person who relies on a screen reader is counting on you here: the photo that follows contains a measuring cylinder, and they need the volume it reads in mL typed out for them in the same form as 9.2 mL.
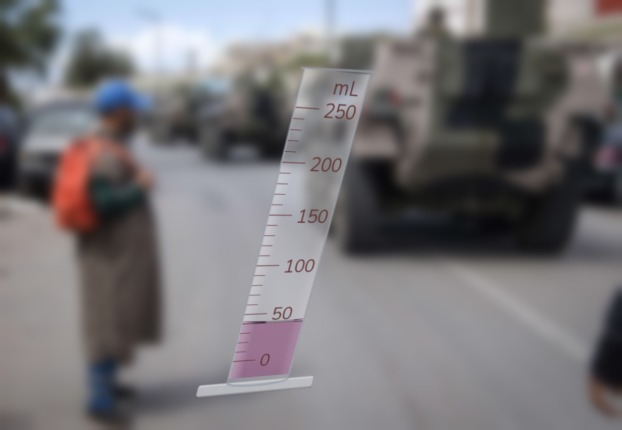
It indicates 40 mL
